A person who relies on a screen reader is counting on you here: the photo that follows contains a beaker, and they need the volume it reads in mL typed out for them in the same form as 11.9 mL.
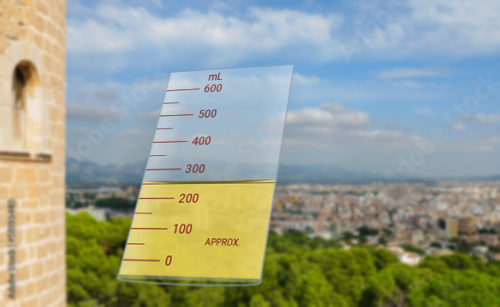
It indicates 250 mL
